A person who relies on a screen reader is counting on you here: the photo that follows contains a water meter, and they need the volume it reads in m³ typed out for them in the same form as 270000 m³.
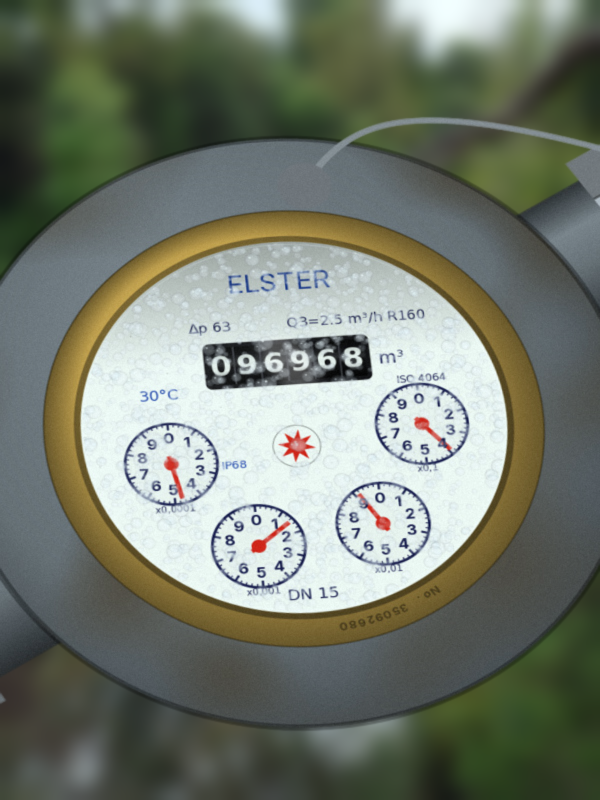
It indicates 96968.3914 m³
